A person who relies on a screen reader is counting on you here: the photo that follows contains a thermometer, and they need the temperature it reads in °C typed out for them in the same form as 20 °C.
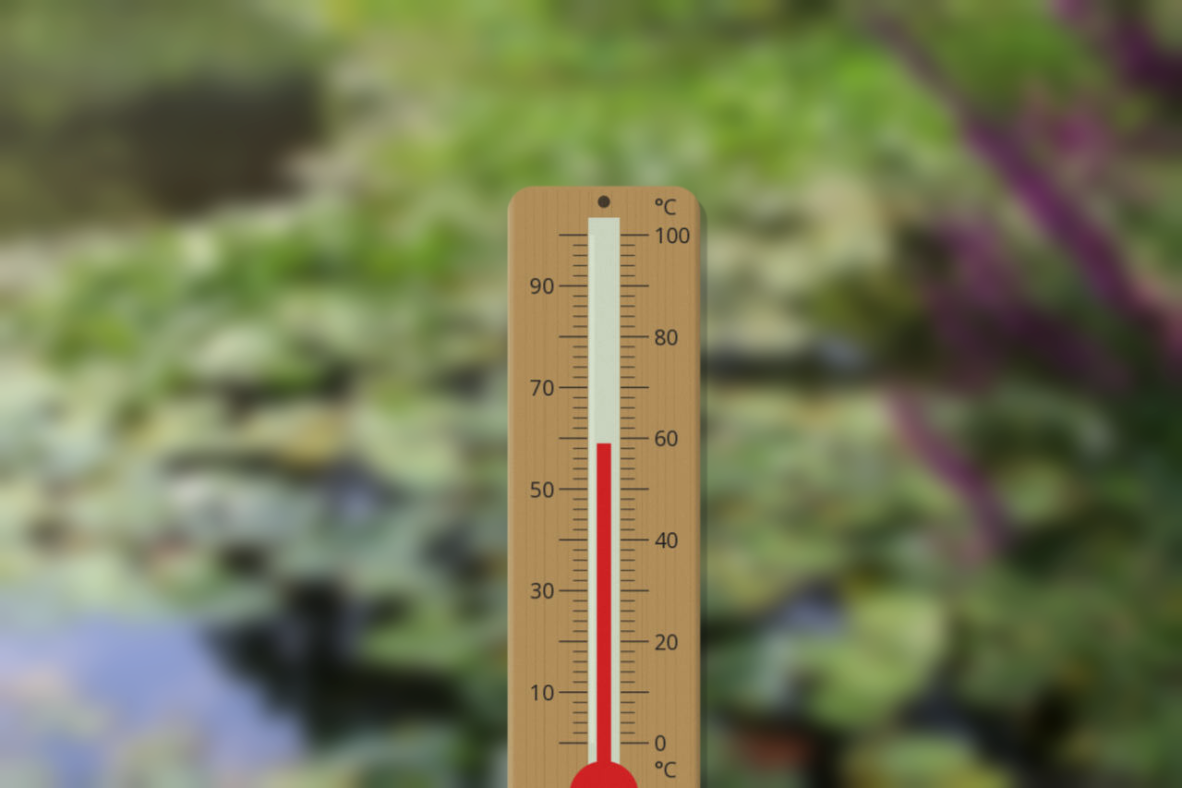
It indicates 59 °C
